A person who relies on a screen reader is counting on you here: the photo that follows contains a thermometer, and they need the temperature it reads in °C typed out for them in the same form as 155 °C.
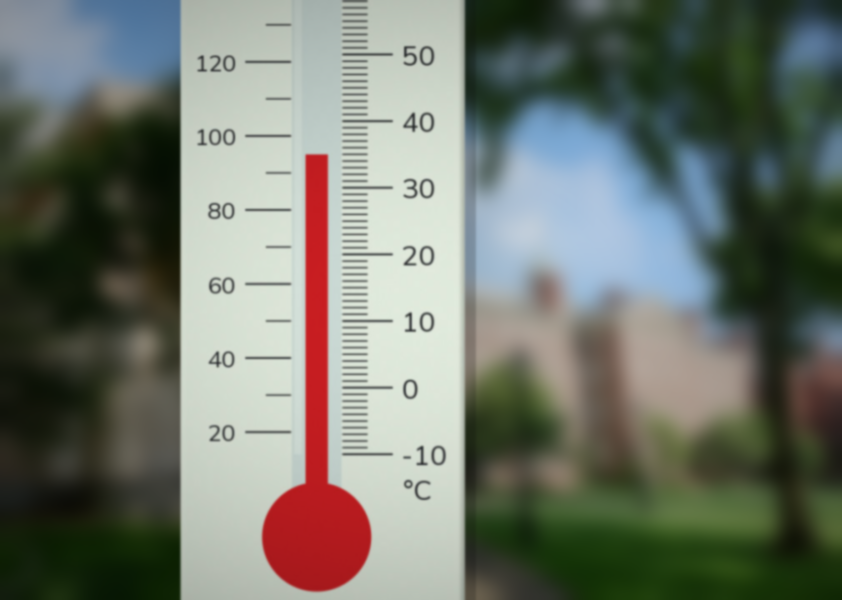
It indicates 35 °C
